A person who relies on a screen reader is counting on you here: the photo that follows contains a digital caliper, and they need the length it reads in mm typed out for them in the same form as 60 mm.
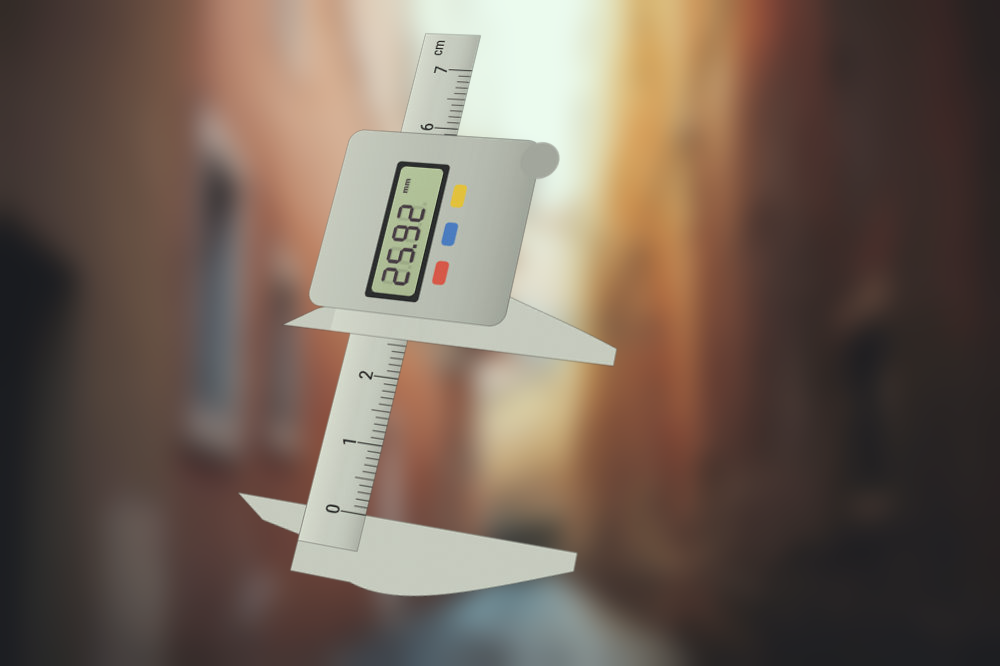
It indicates 25.92 mm
